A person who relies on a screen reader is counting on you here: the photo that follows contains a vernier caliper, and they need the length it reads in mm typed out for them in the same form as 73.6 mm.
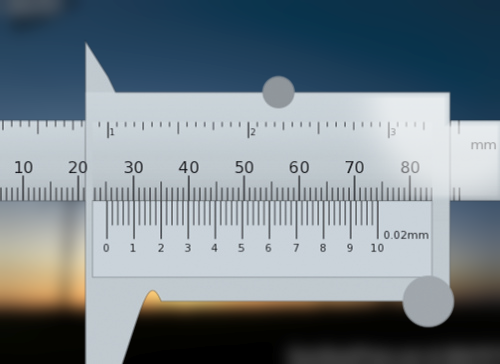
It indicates 25.2 mm
